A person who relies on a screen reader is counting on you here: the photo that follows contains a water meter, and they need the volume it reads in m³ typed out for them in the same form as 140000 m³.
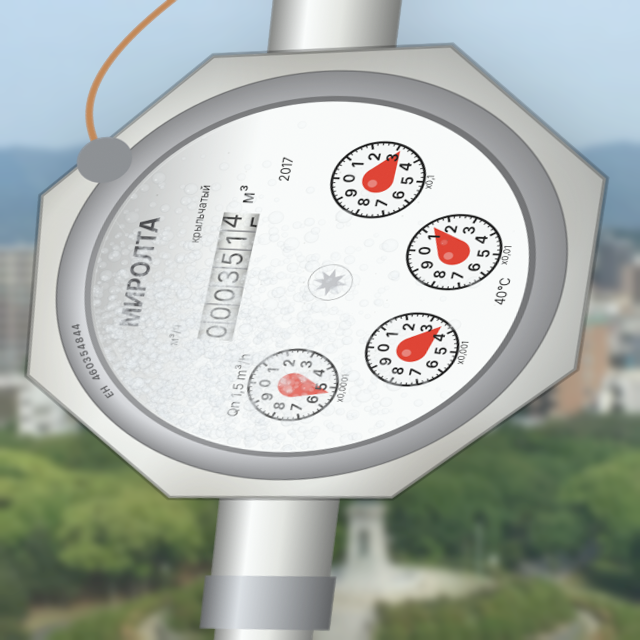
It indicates 3514.3135 m³
